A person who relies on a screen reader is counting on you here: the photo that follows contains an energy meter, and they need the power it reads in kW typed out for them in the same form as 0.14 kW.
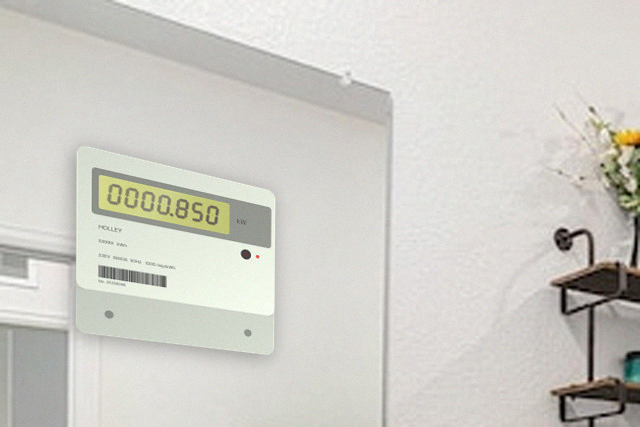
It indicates 0.850 kW
